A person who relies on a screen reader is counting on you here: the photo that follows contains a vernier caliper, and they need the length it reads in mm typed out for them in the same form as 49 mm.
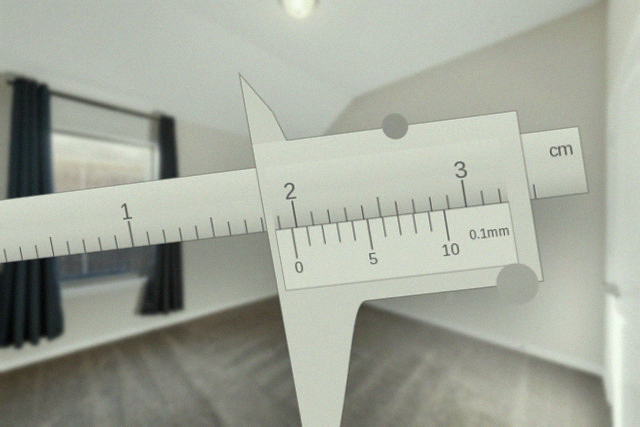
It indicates 19.7 mm
